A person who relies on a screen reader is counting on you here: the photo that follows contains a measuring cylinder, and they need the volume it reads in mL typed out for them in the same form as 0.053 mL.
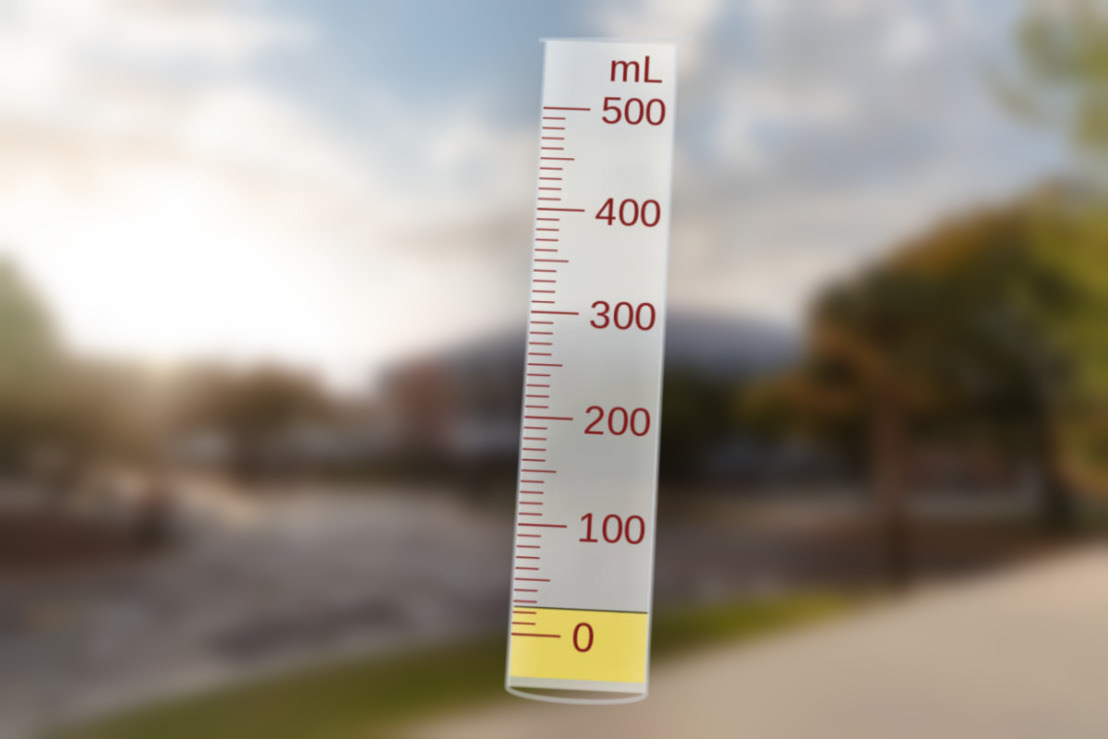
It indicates 25 mL
